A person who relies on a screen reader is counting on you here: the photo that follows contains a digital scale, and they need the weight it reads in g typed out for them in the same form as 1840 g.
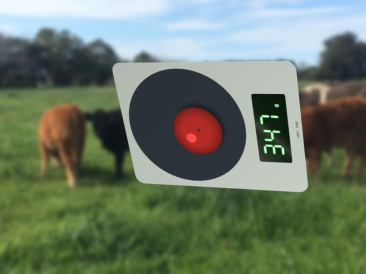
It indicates 347 g
